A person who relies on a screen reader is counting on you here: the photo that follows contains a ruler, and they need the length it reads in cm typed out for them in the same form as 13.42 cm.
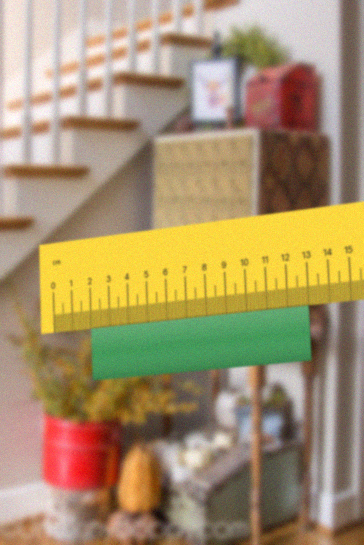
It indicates 11 cm
